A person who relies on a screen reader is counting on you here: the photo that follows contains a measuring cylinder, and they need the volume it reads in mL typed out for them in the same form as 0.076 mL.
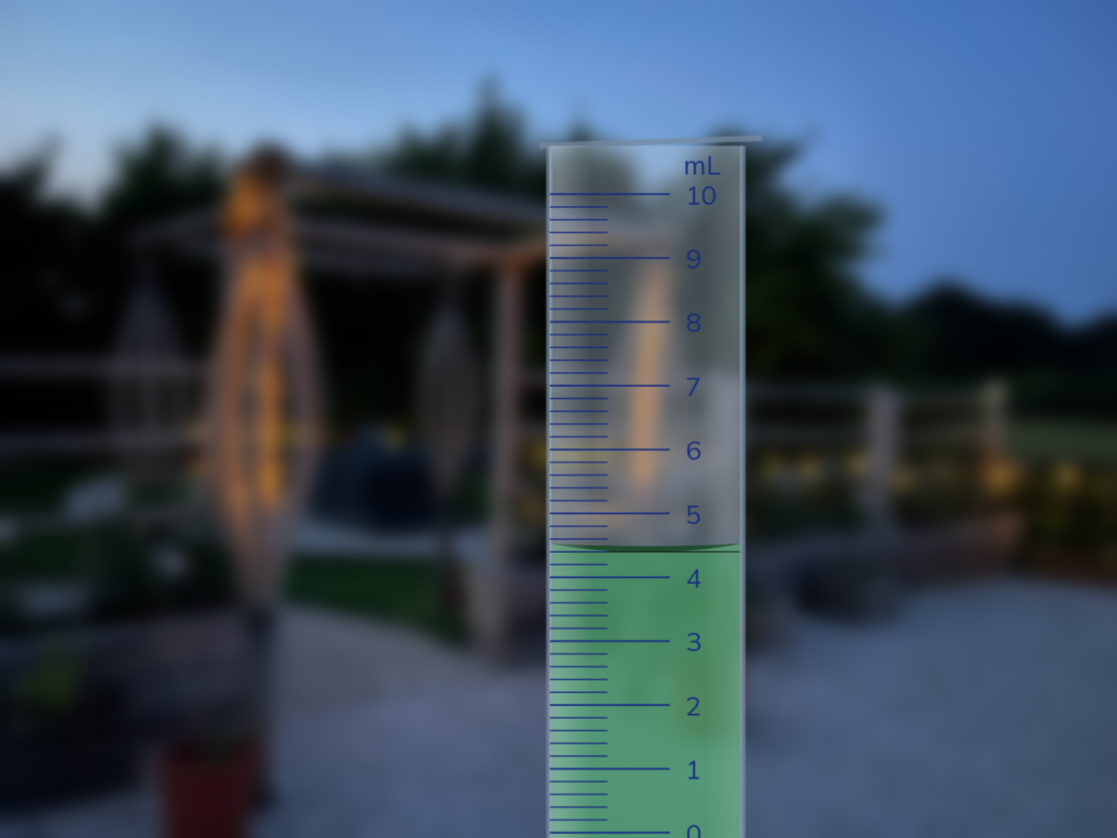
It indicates 4.4 mL
